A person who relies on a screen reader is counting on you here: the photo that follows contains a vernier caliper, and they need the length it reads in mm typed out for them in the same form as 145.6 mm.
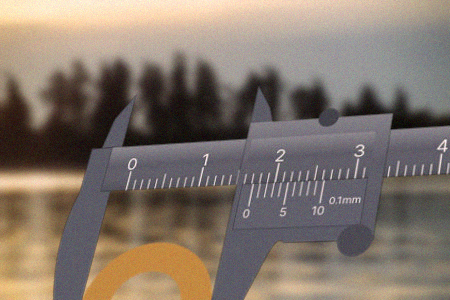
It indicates 17.2 mm
